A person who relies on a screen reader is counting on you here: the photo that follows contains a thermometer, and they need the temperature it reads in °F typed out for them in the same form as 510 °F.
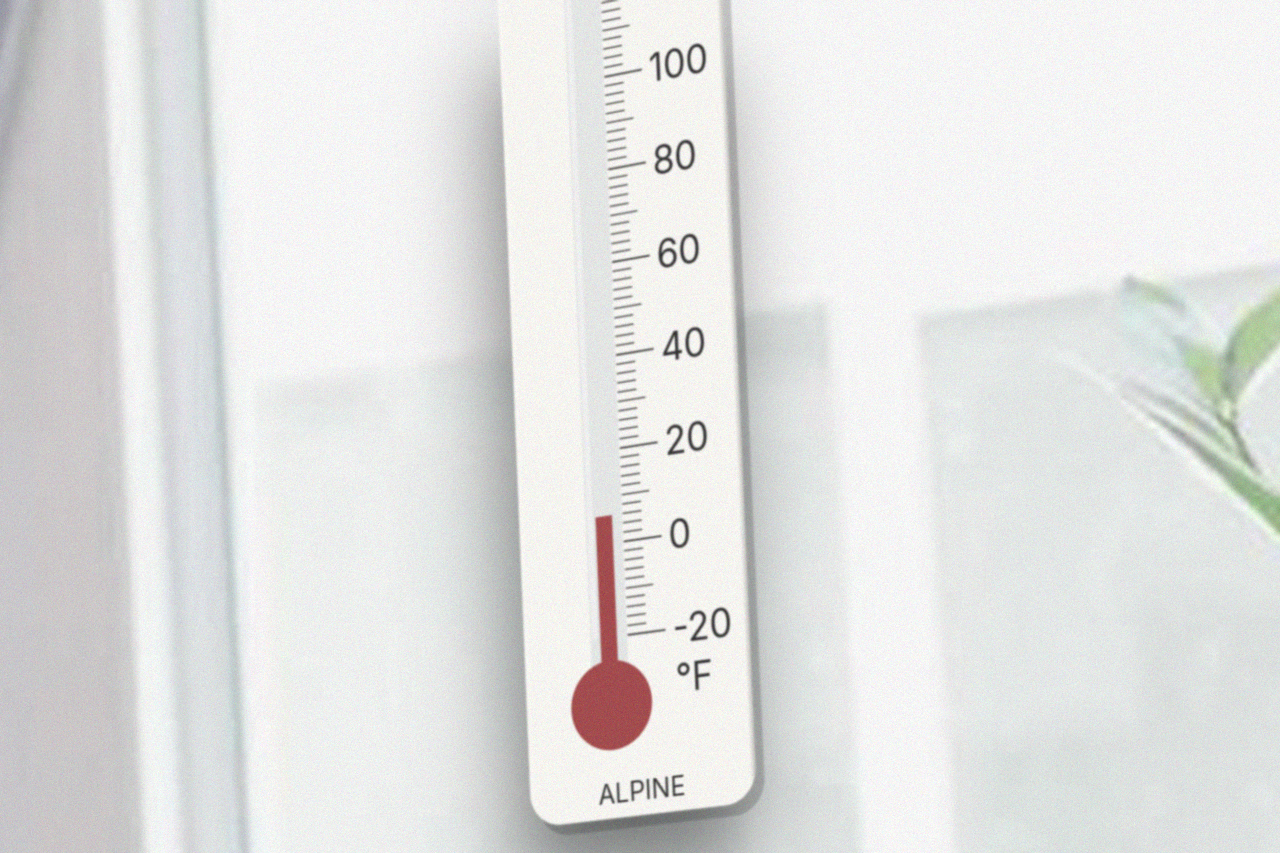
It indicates 6 °F
